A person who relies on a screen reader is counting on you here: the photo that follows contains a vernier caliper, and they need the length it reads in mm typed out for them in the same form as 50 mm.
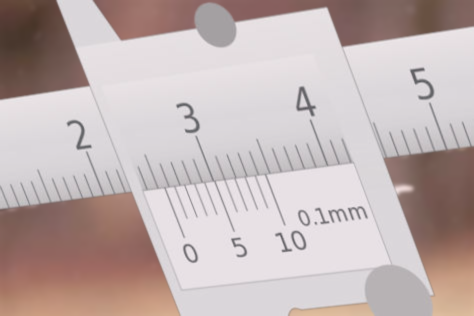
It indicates 25.6 mm
